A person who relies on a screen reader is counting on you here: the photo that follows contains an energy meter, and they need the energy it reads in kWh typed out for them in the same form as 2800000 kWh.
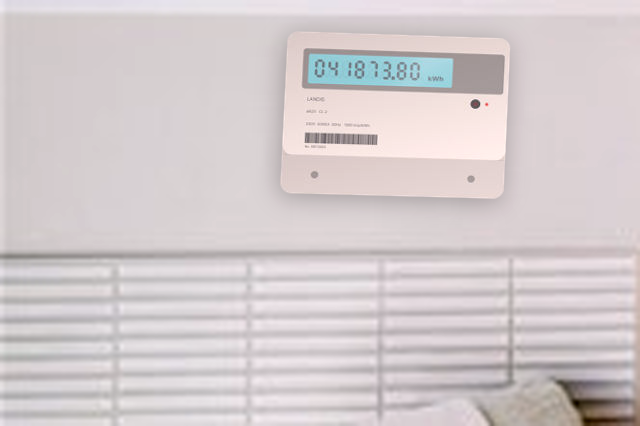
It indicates 41873.80 kWh
